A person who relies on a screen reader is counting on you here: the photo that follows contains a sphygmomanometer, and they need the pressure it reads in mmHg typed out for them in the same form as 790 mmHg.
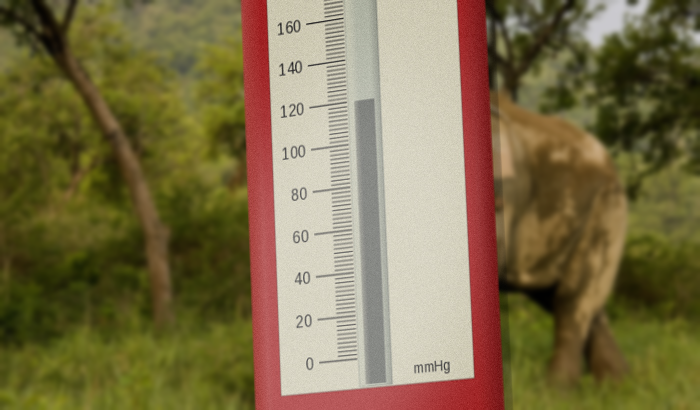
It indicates 120 mmHg
